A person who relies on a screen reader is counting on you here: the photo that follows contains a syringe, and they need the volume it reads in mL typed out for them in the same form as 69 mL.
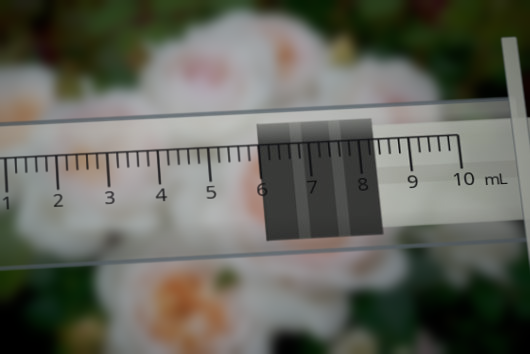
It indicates 6 mL
